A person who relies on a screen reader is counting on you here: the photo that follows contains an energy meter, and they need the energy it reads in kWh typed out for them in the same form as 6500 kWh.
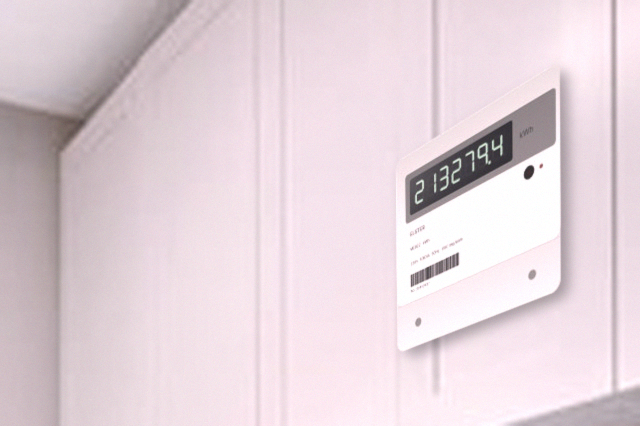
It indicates 213279.4 kWh
